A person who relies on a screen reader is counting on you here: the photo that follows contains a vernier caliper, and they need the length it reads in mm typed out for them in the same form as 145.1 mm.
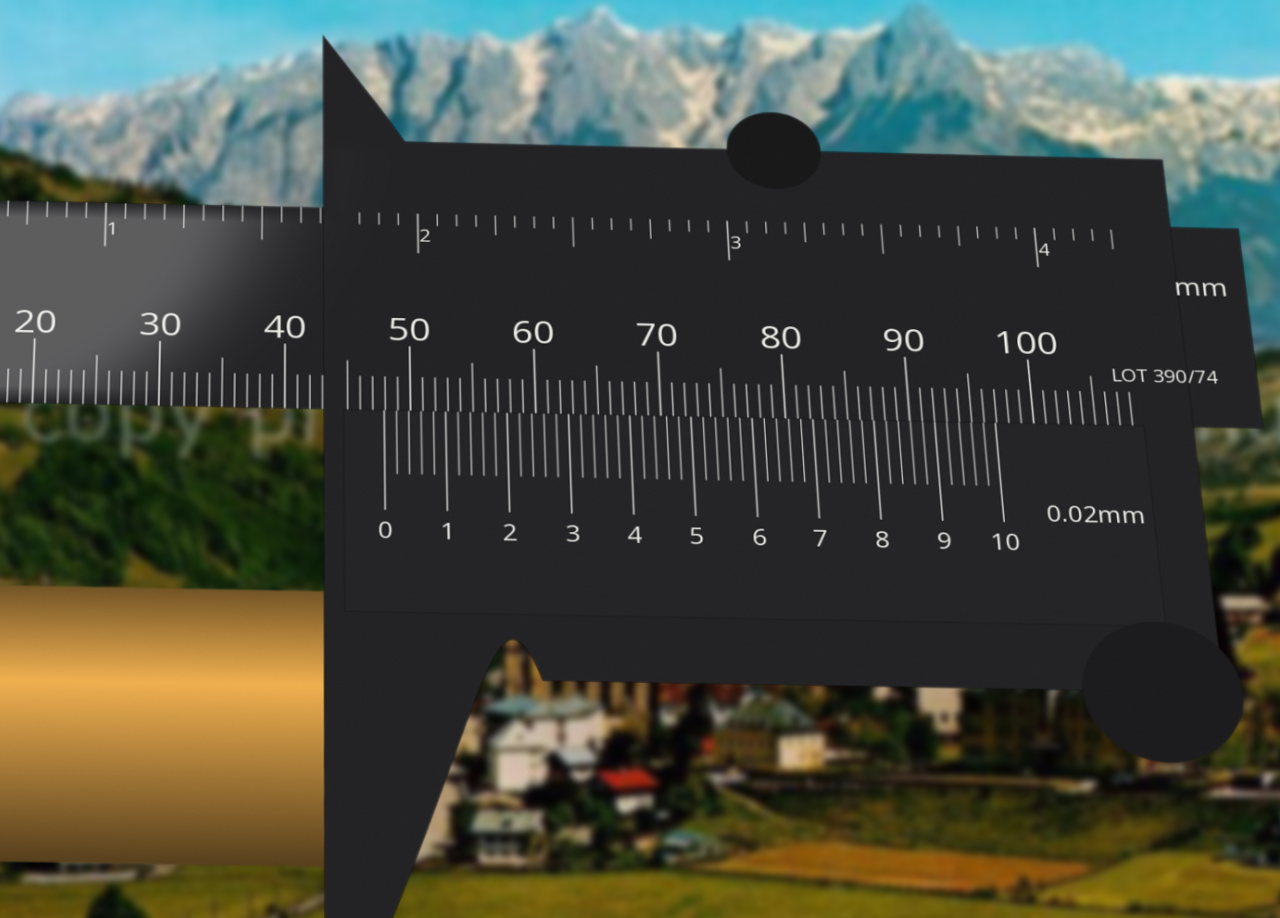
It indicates 47.9 mm
